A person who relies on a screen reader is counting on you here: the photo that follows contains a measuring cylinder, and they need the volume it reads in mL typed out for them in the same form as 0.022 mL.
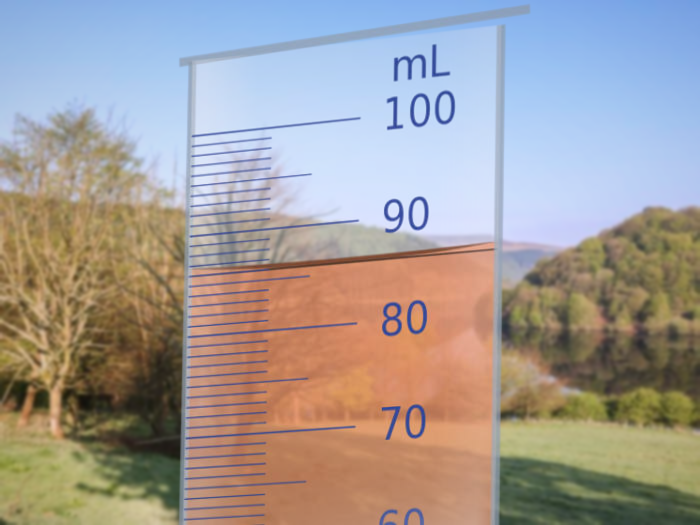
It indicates 86 mL
